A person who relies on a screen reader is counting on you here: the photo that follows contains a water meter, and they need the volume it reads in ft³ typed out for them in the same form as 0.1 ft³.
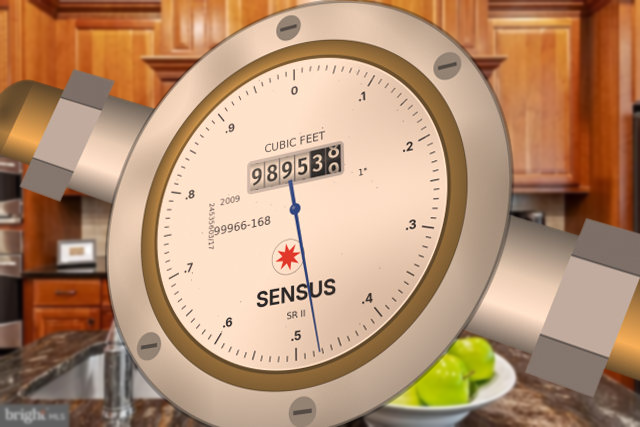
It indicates 989538.47 ft³
